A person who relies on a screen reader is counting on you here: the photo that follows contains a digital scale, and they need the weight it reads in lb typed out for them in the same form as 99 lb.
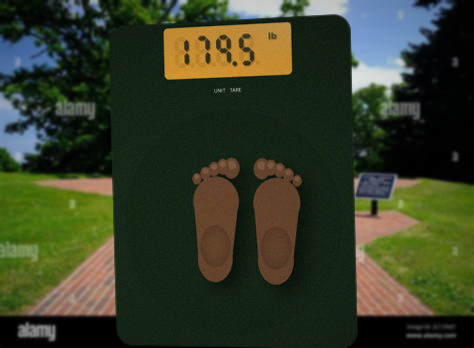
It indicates 179.5 lb
